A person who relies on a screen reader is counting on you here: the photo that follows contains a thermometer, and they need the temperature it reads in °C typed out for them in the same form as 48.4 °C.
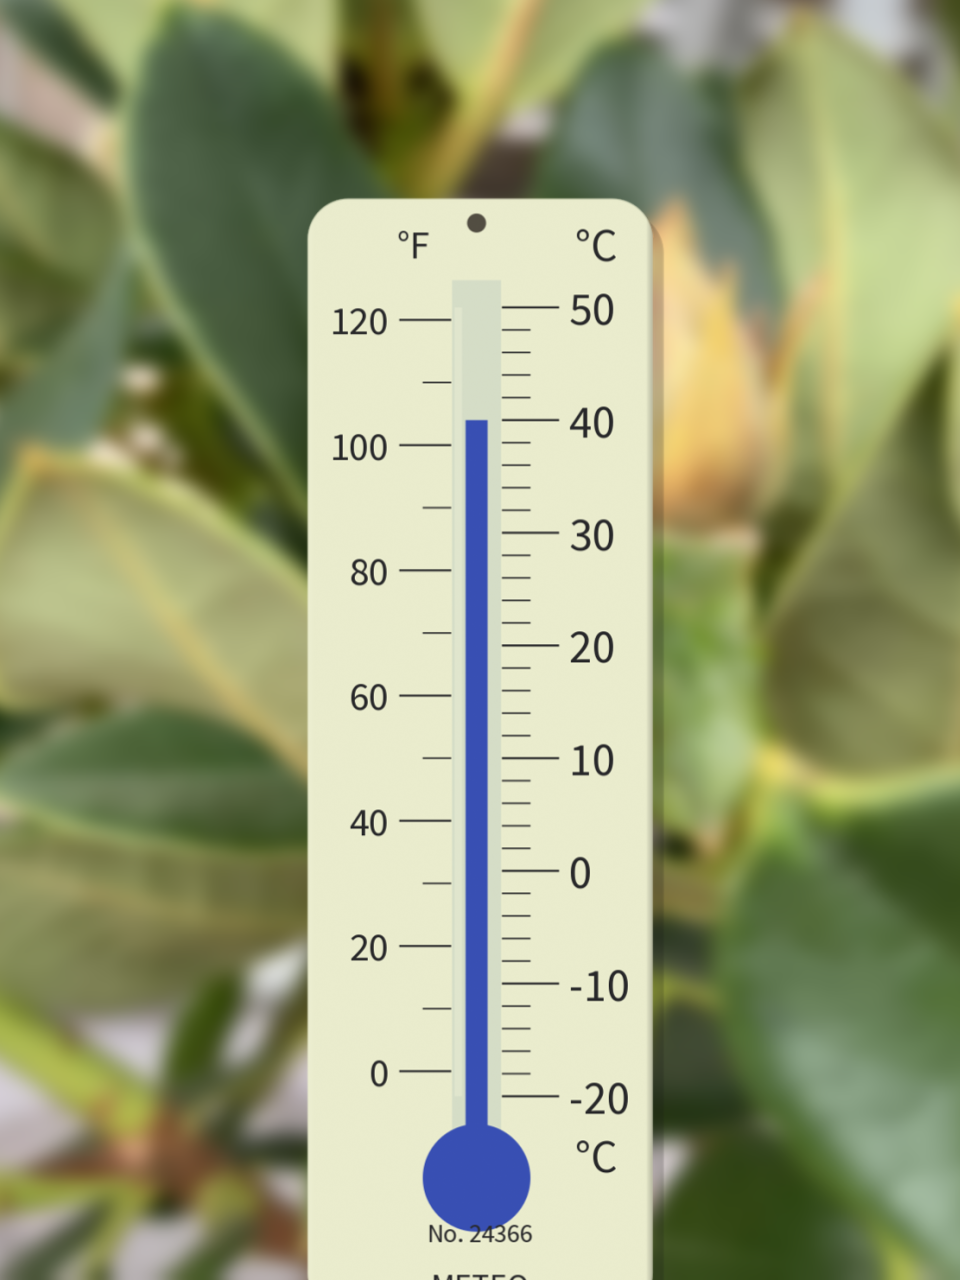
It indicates 40 °C
